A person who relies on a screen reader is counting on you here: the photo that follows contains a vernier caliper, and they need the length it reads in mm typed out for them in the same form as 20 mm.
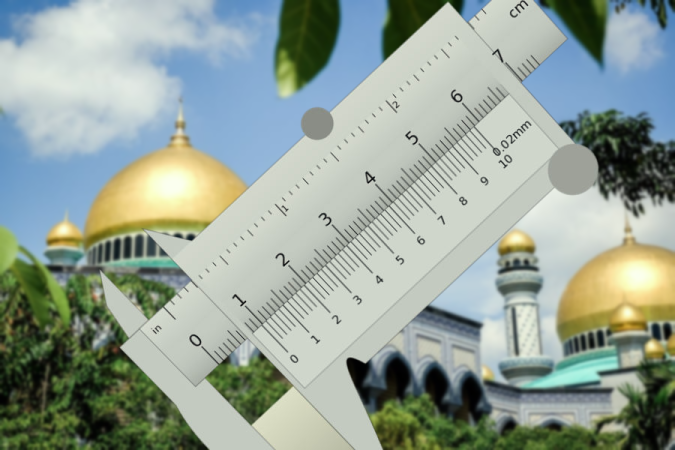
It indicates 9.8 mm
